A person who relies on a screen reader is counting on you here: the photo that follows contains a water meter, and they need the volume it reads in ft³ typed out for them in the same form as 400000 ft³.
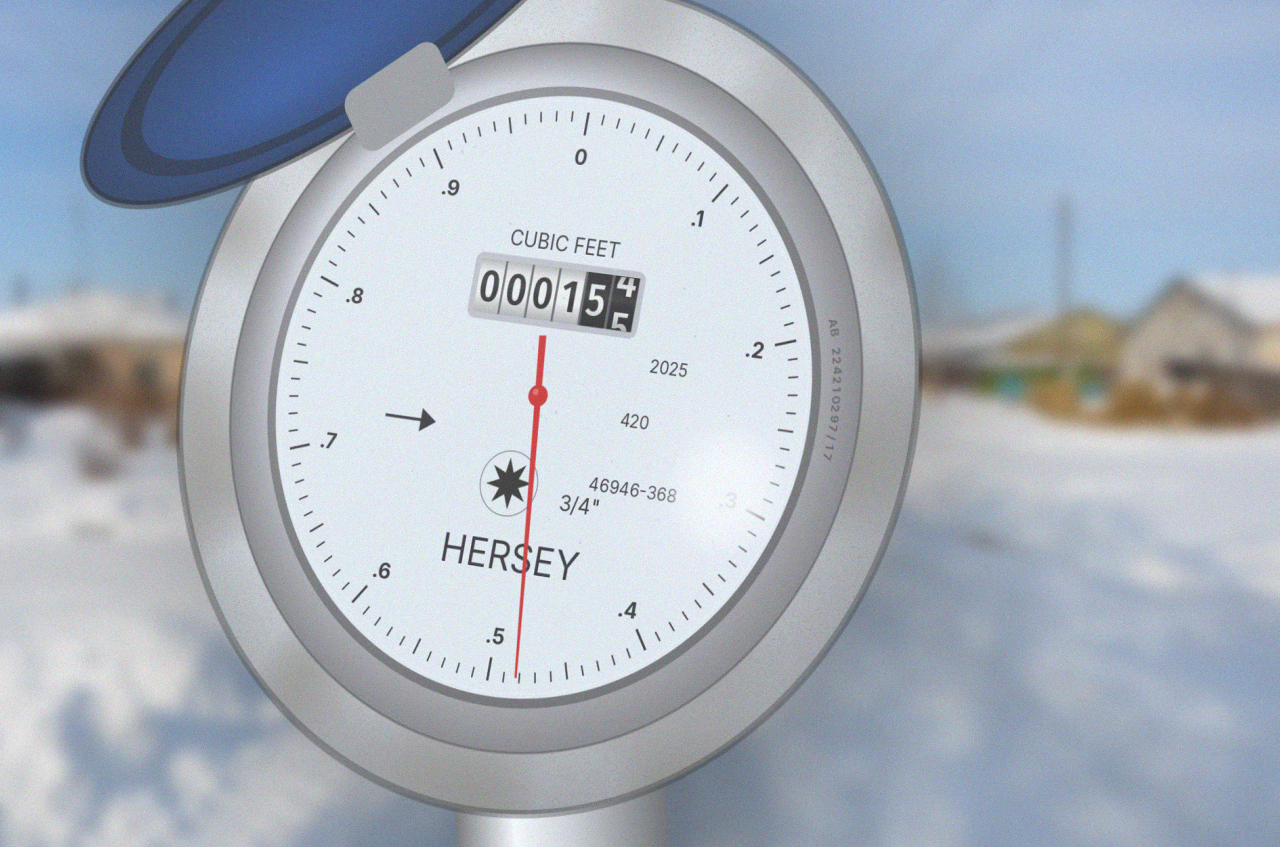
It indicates 154.48 ft³
